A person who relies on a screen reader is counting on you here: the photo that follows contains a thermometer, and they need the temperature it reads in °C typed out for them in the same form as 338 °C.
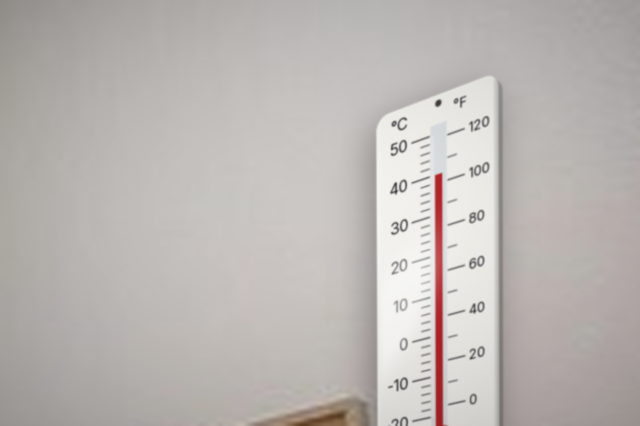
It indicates 40 °C
